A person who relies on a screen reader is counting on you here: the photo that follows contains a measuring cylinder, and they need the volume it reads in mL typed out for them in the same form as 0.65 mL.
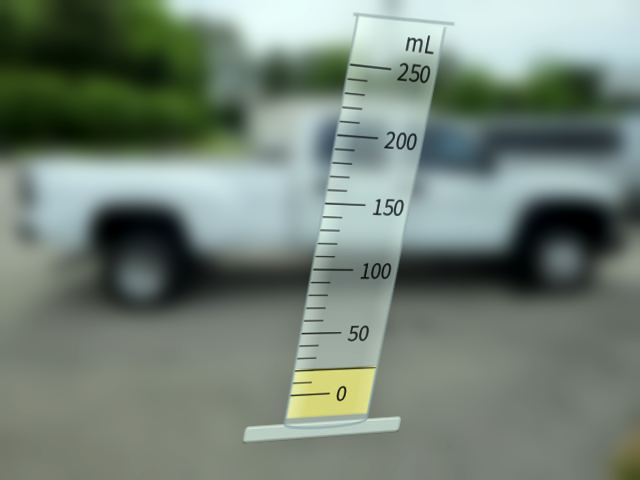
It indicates 20 mL
